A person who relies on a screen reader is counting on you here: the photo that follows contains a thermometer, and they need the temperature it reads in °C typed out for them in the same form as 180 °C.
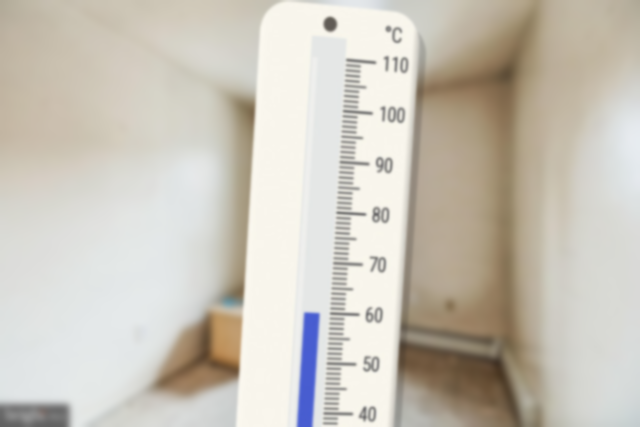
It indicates 60 °C
